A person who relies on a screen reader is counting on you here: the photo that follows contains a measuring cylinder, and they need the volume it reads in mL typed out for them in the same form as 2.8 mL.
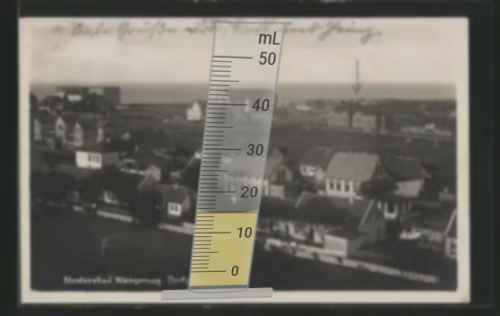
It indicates 15 mL
